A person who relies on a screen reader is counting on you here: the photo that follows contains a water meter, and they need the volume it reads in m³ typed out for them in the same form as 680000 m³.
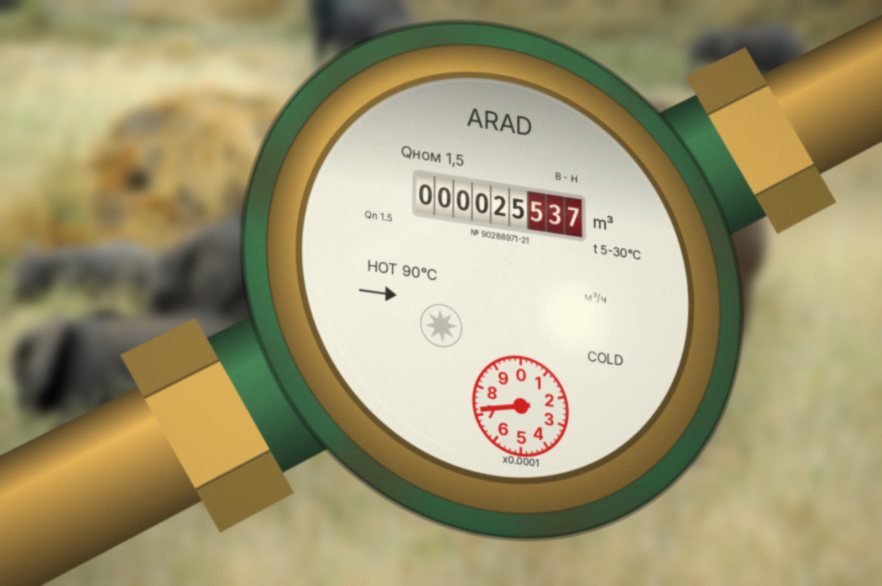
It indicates 25.5377 m³
